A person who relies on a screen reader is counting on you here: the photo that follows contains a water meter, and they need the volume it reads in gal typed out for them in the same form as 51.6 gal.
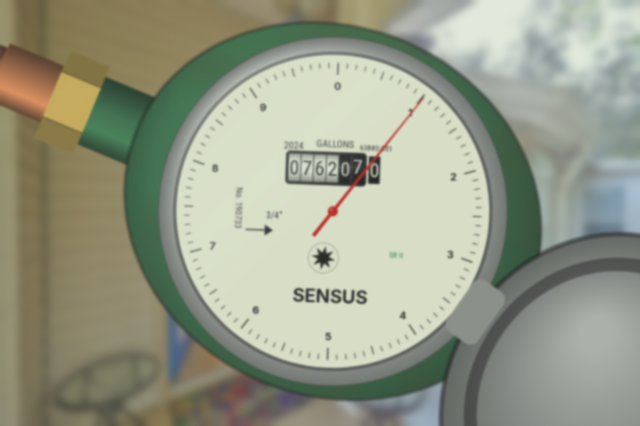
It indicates 762071.0 gal
